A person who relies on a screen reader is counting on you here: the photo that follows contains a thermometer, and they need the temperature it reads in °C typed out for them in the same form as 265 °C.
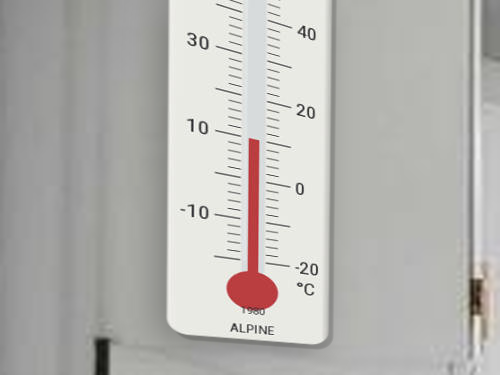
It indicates 10 °C
